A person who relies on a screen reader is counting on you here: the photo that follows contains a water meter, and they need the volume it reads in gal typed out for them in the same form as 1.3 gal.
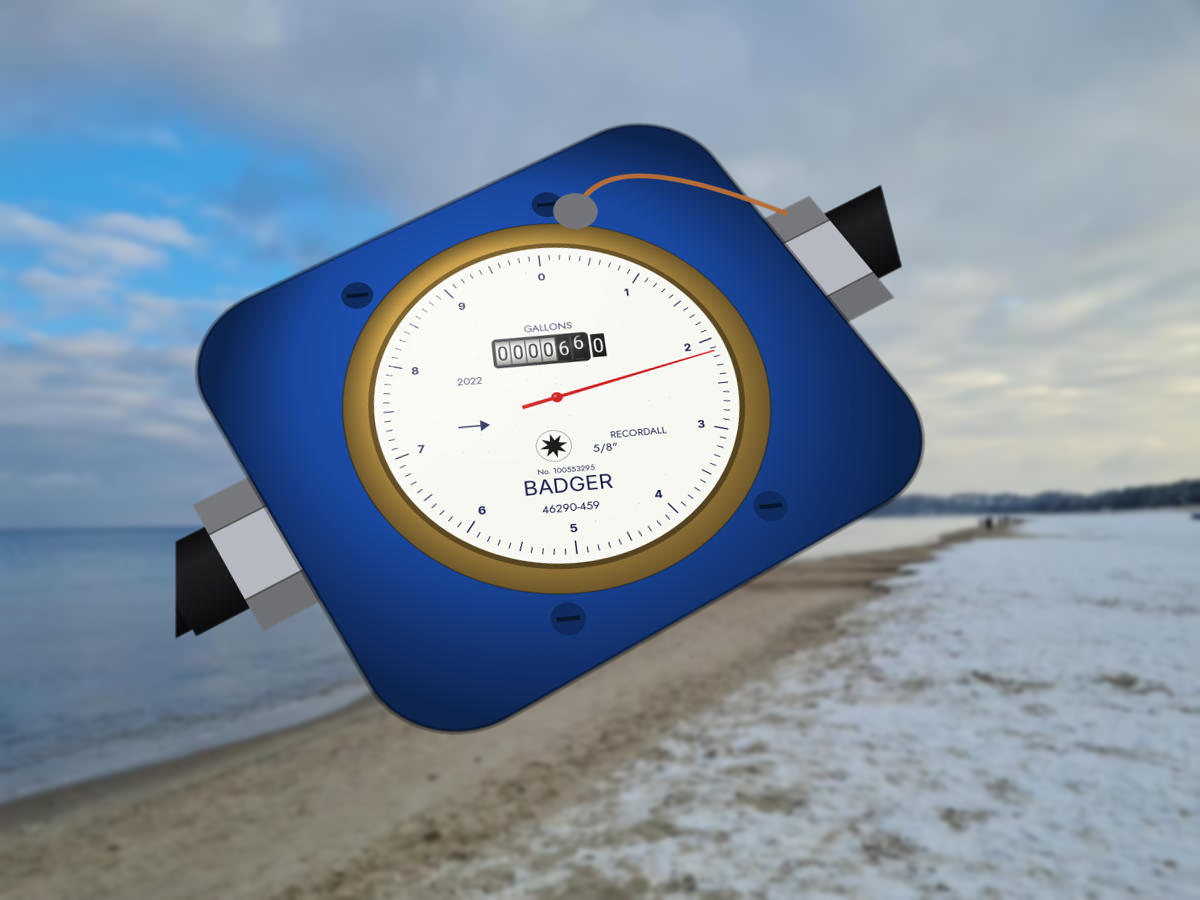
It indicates 662.1 gal
